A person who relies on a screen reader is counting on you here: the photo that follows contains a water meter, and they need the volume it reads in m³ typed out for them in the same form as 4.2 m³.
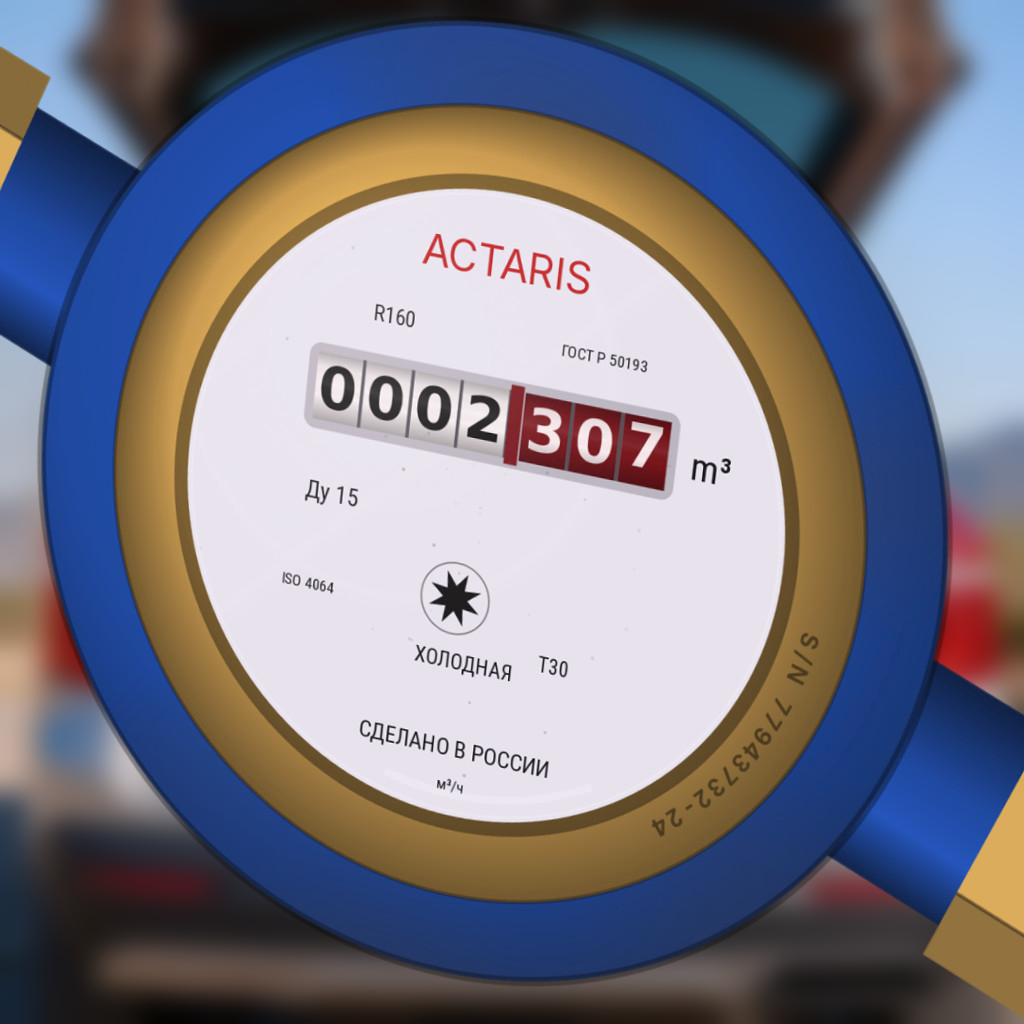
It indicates 2.307 m³
